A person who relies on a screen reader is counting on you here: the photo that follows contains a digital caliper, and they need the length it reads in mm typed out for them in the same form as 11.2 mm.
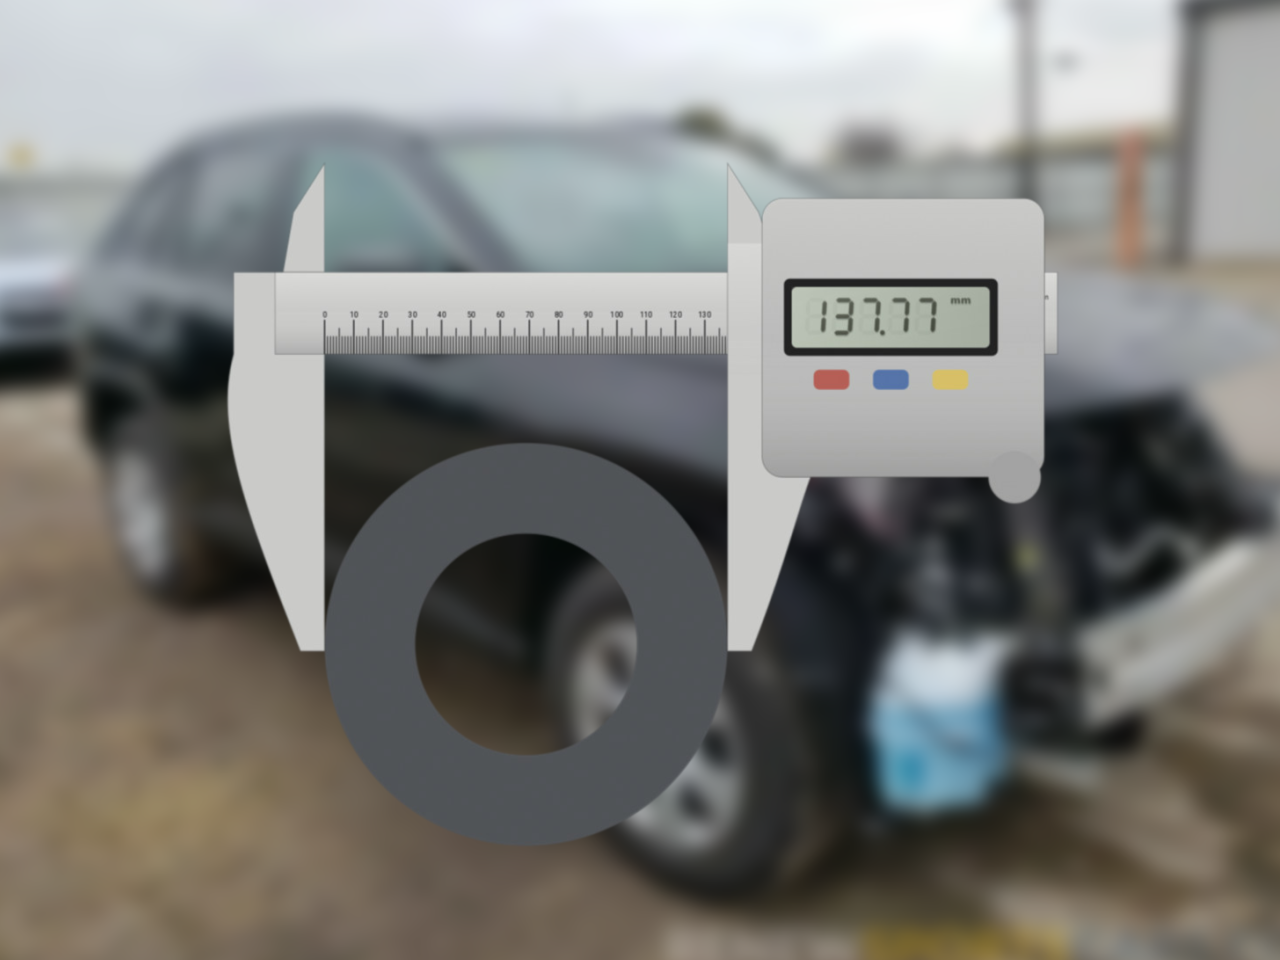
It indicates 137.77 mm
